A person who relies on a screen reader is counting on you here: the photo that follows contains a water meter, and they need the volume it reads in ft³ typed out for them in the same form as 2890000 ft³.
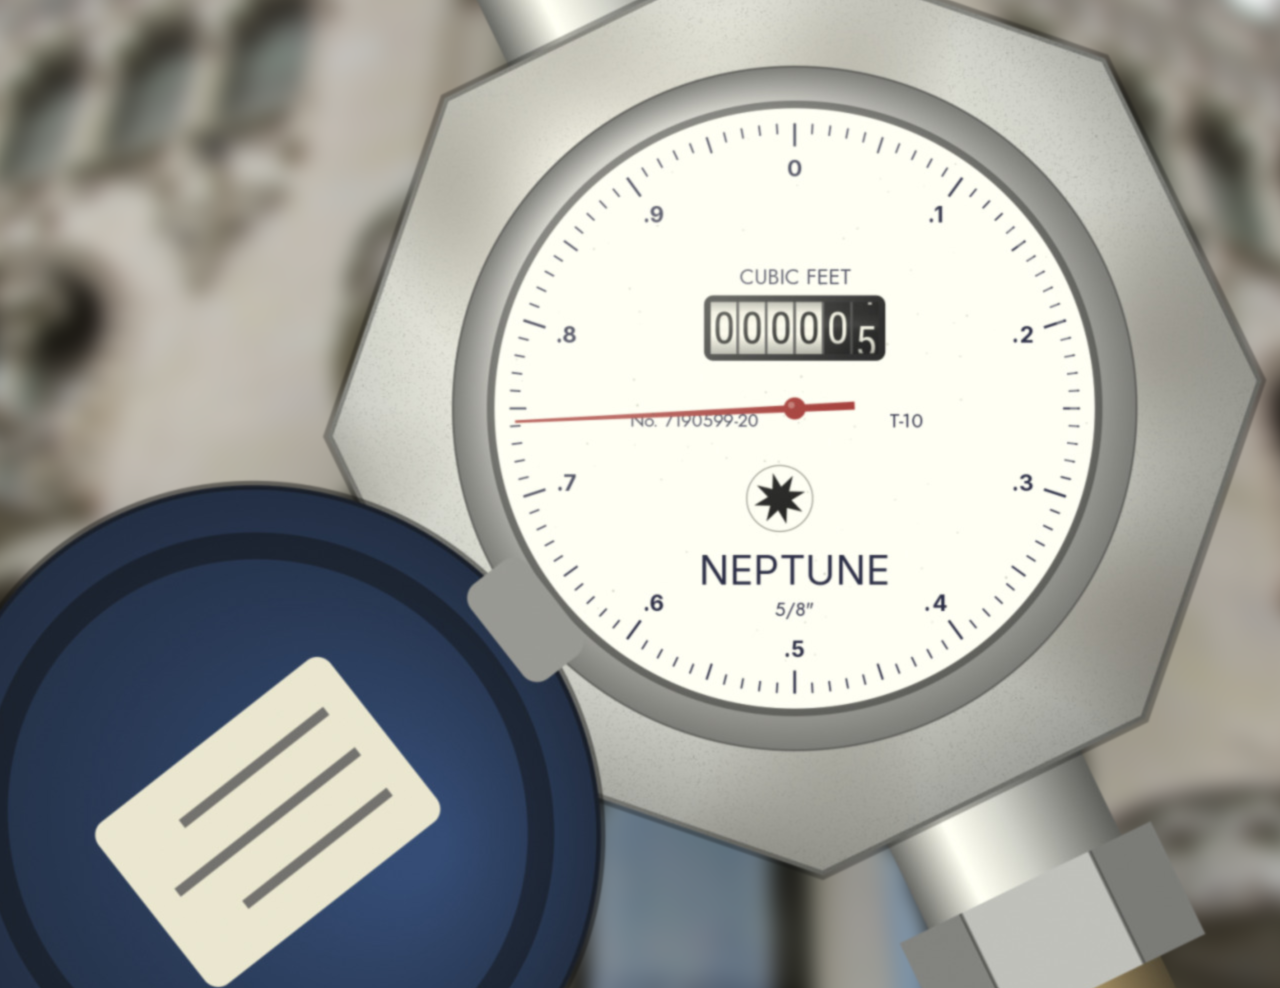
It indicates 4.74 ft³
